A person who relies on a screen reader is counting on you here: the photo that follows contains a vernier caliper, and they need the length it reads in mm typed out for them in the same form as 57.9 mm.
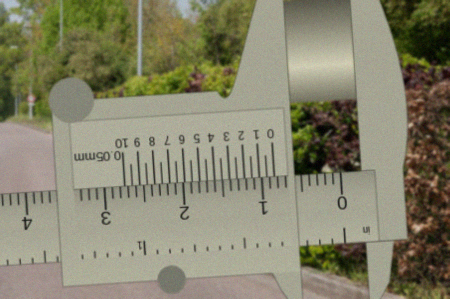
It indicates 8.4 mm
